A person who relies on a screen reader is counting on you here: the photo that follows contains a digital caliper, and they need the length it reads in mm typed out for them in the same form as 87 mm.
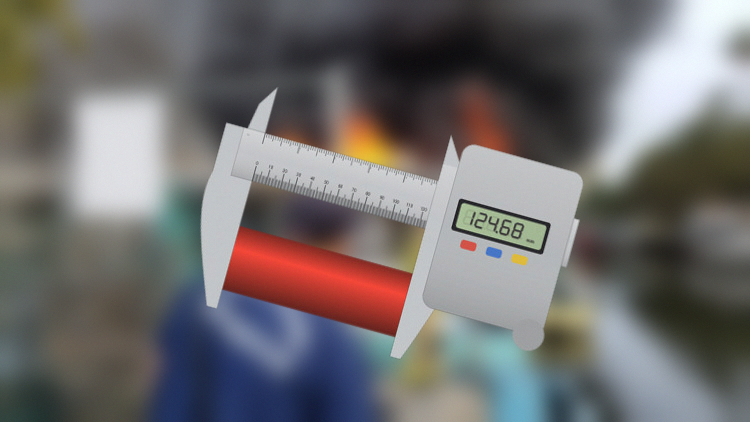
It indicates 124.68 mm
